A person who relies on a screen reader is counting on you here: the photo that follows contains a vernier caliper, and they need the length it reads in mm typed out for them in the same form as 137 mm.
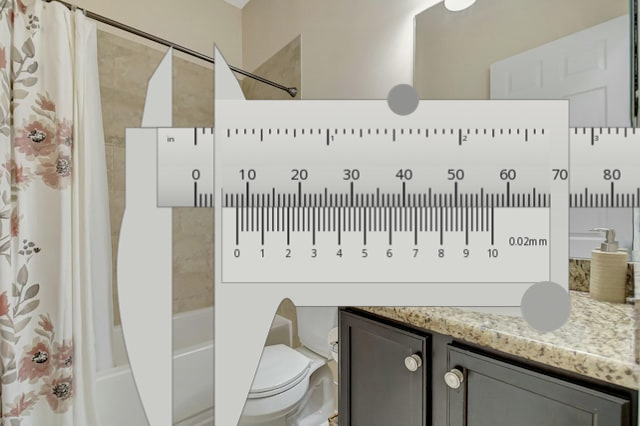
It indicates 8.0 mm
